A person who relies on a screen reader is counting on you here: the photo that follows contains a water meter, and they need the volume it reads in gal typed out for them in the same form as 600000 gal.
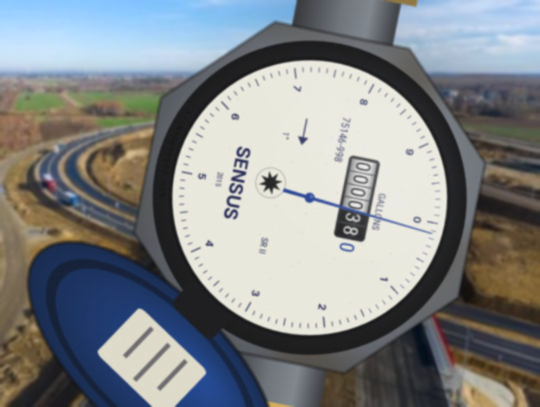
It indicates 380.1 gal
